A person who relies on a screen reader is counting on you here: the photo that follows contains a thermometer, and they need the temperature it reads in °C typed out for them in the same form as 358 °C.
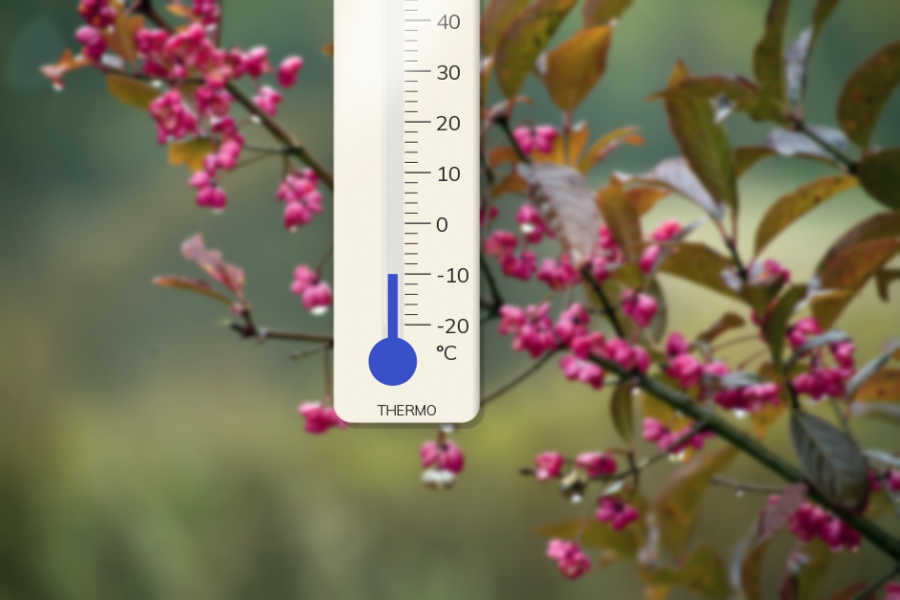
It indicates -10 °C
